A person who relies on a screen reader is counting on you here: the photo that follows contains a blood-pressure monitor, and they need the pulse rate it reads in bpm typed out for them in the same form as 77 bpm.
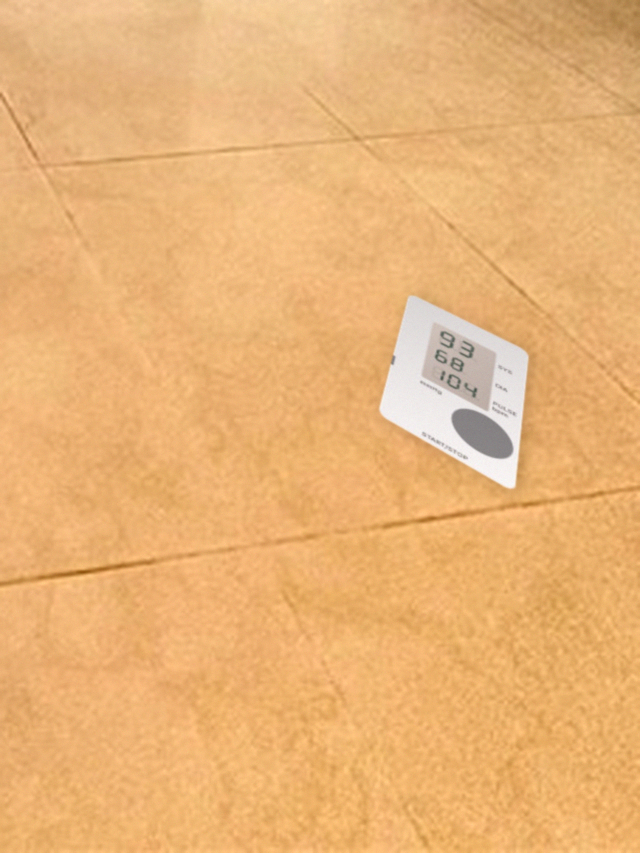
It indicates 104 bpm
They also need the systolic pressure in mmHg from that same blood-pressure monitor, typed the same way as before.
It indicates 93 mmHg
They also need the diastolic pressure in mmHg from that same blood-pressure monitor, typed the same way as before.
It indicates 68 mmHg
